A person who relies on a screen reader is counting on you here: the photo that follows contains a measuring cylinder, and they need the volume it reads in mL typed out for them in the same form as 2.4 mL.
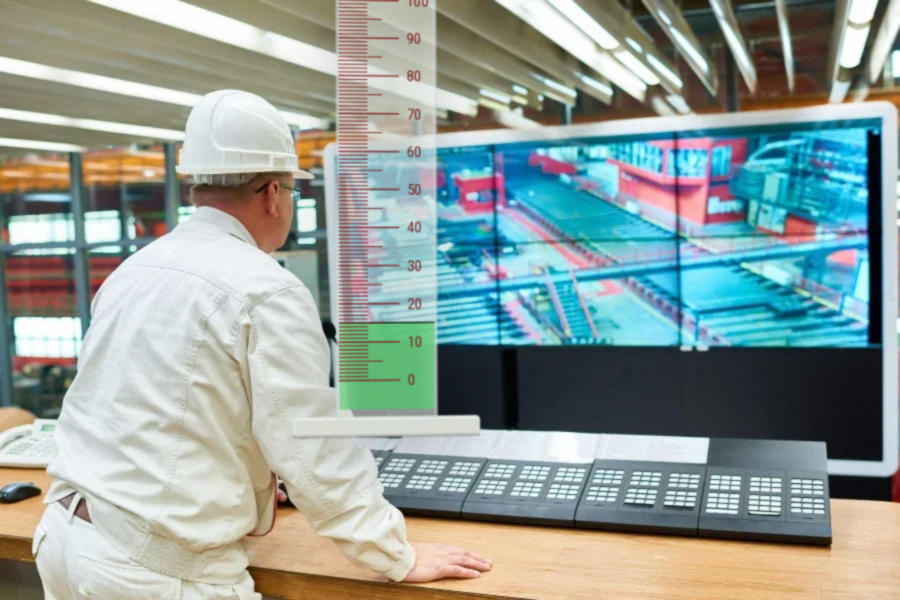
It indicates 15 mL
